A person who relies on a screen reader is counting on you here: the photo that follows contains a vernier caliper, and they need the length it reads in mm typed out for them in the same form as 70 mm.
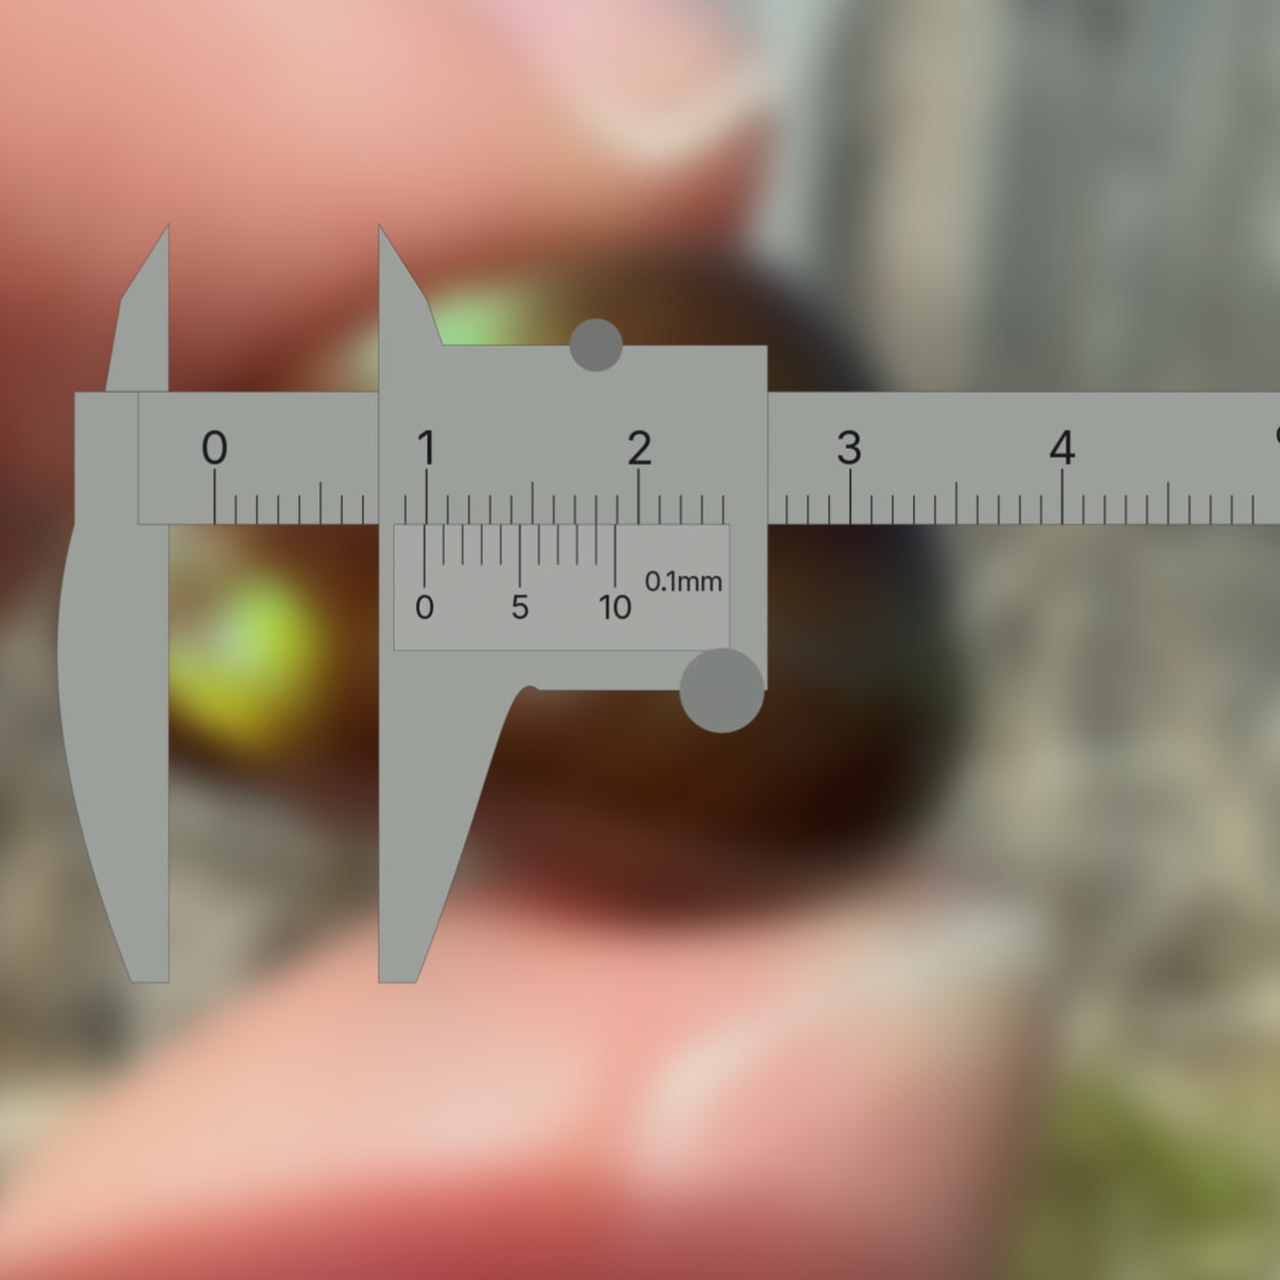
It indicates 9.9 mm
